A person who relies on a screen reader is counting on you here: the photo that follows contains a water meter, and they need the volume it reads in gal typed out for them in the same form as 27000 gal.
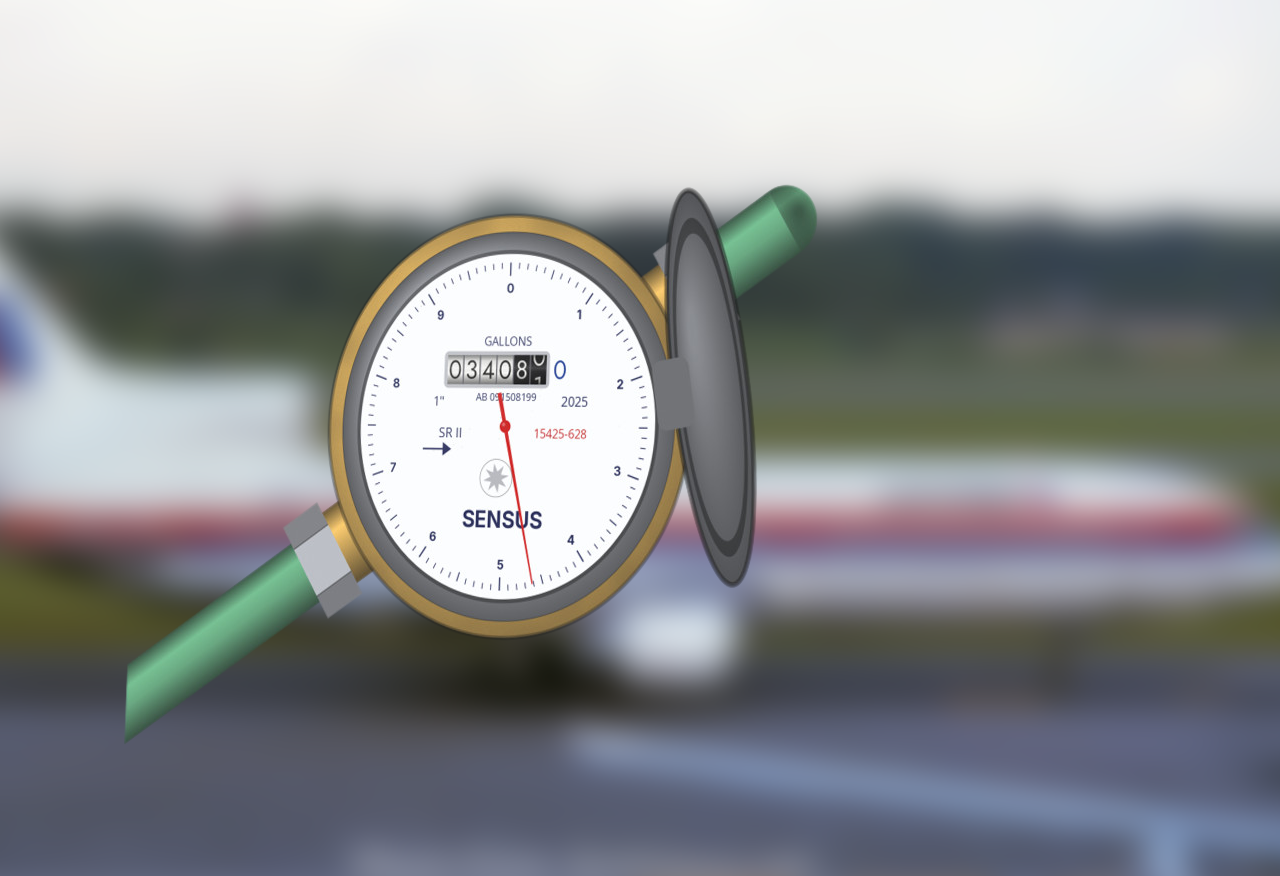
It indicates 340804.6 gal
